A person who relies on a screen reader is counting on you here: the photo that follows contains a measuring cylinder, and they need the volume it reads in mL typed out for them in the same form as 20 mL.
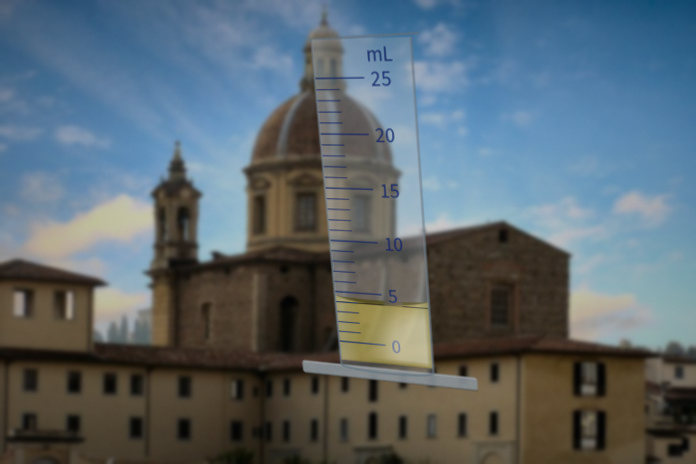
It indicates 4 mL
